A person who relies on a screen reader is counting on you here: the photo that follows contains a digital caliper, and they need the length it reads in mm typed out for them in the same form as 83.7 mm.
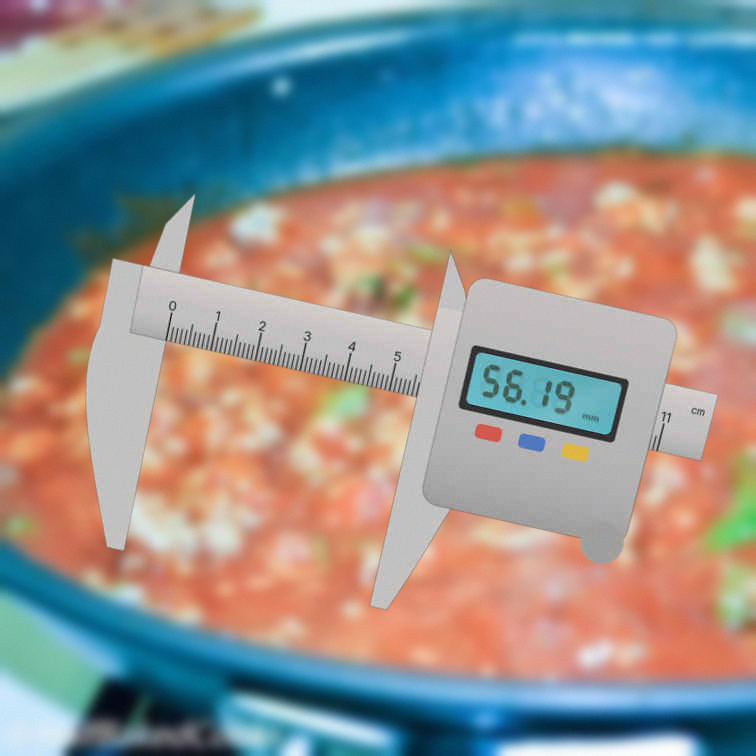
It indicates 56.19 mm
